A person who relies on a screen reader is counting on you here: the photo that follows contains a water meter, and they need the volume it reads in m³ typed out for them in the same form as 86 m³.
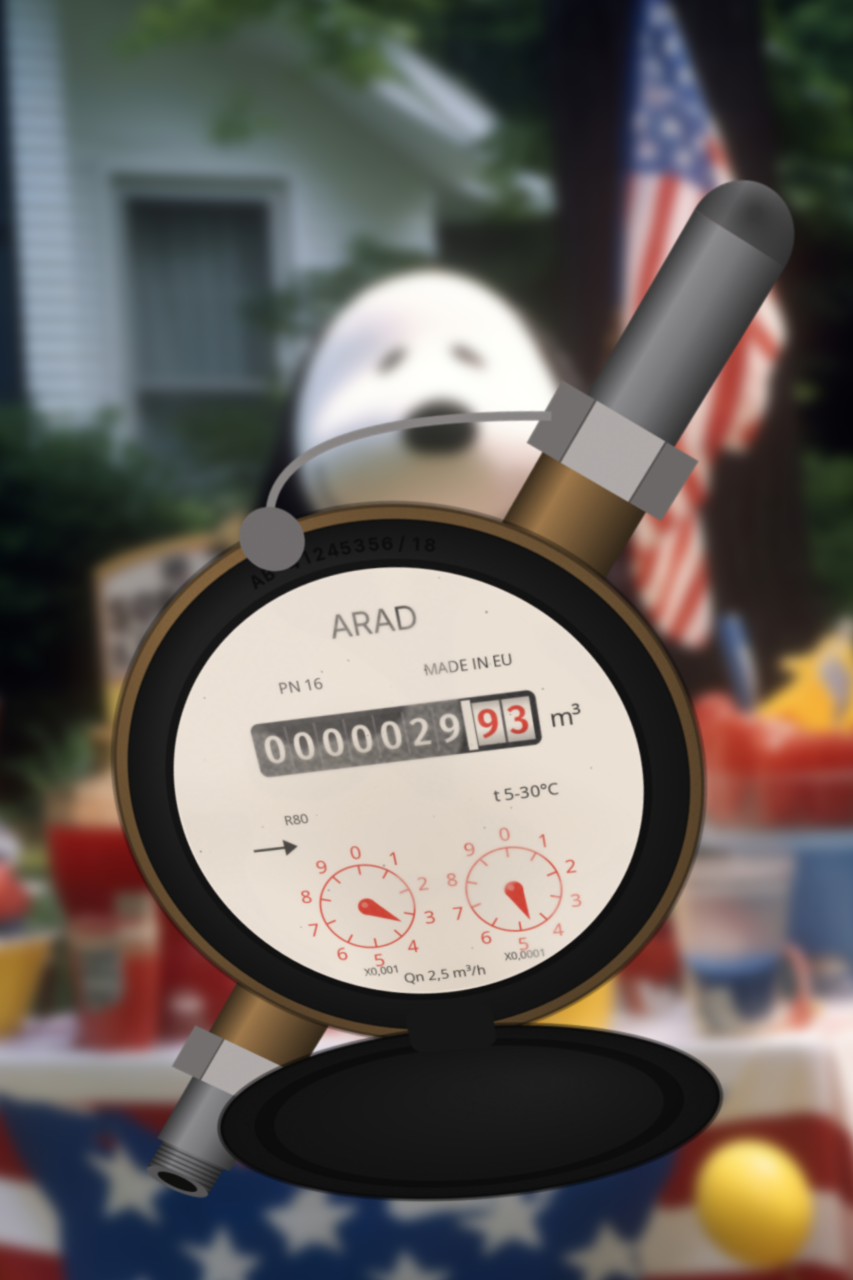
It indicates 29.9334 m³
